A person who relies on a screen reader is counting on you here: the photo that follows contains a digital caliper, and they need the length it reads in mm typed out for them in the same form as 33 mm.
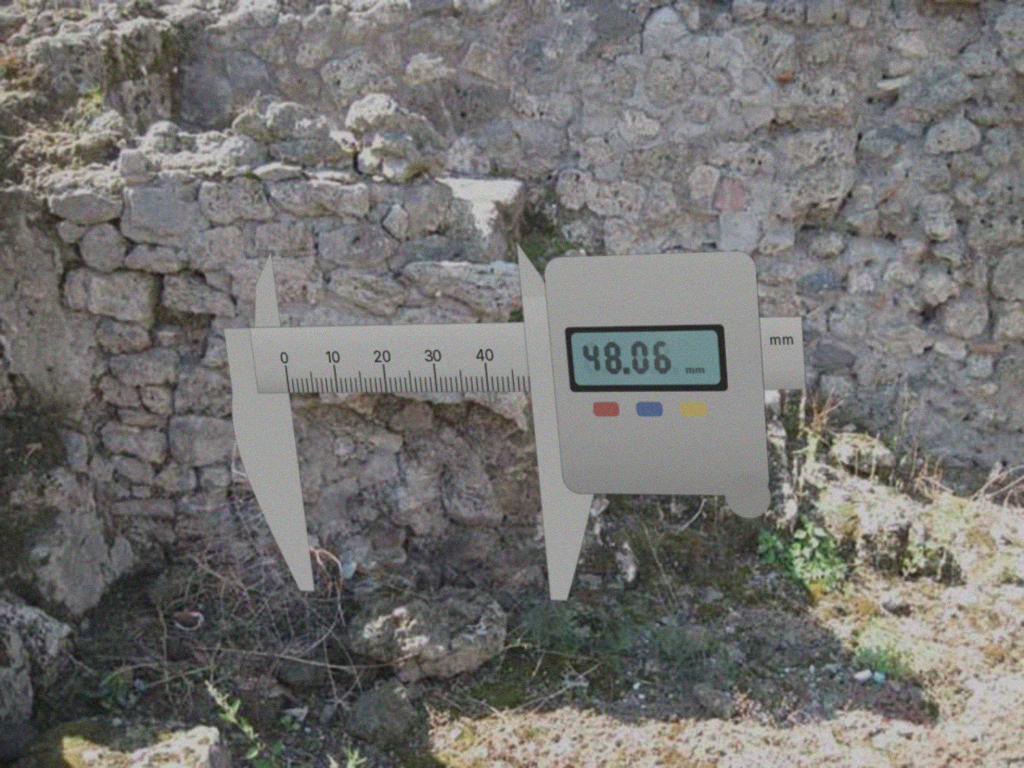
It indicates 48.06 mm
